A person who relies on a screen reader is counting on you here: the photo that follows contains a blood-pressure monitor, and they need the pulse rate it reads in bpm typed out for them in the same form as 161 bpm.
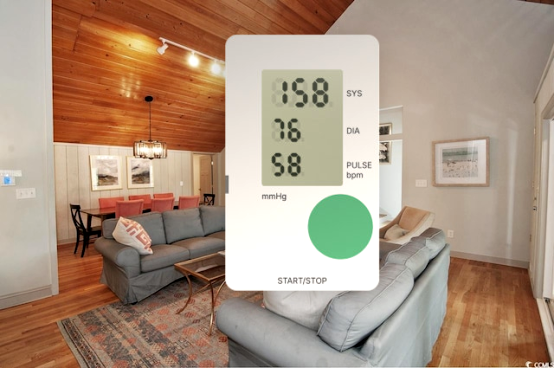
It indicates 58 bpm
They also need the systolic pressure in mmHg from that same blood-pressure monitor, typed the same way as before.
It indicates 158 mmHg
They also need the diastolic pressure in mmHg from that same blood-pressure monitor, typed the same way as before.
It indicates 76 mmHg
